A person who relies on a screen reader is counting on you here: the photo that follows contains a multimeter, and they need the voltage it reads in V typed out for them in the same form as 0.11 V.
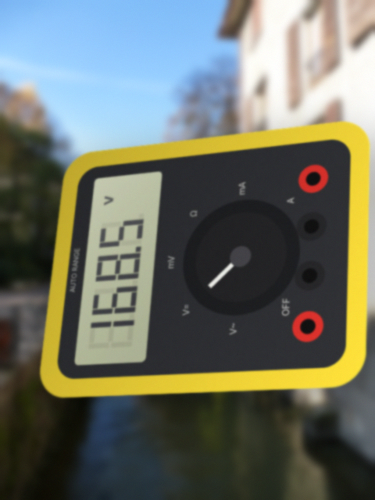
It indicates 168.5 V
